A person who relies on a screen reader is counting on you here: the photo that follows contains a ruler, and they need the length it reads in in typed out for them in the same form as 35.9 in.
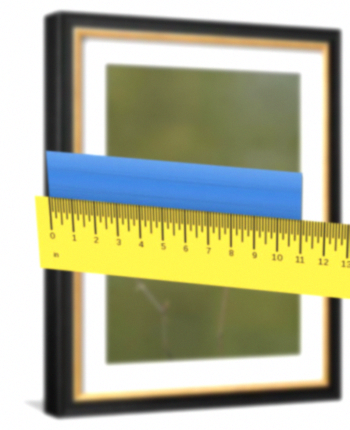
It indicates 11 in
